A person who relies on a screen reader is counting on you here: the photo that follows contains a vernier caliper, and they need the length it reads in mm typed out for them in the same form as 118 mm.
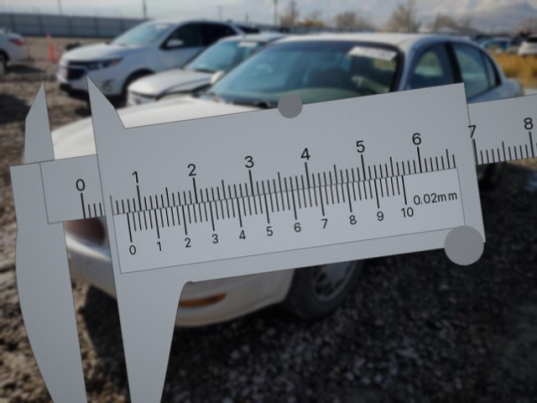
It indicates 7.6 mm
